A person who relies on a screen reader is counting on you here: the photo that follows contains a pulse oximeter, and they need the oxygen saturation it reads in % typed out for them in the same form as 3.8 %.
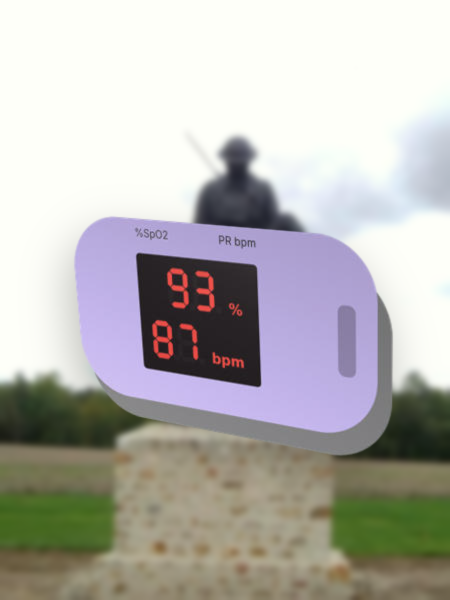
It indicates 93 %
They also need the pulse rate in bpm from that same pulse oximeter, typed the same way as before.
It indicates 87 bpm
